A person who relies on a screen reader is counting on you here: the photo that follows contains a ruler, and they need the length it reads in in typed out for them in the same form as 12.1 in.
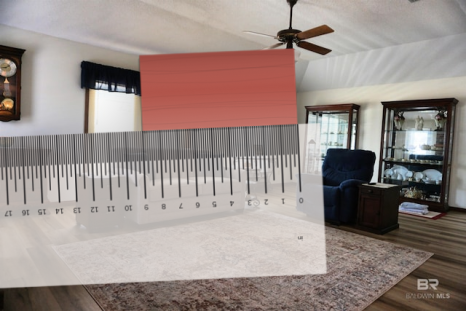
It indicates 9 in
